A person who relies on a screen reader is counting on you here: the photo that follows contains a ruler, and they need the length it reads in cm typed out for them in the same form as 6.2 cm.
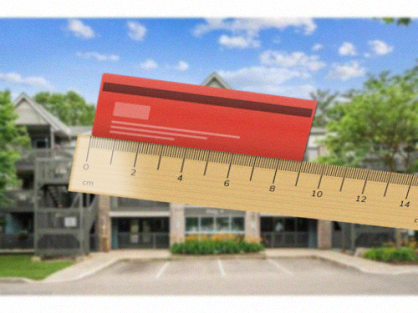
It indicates 9 cm
